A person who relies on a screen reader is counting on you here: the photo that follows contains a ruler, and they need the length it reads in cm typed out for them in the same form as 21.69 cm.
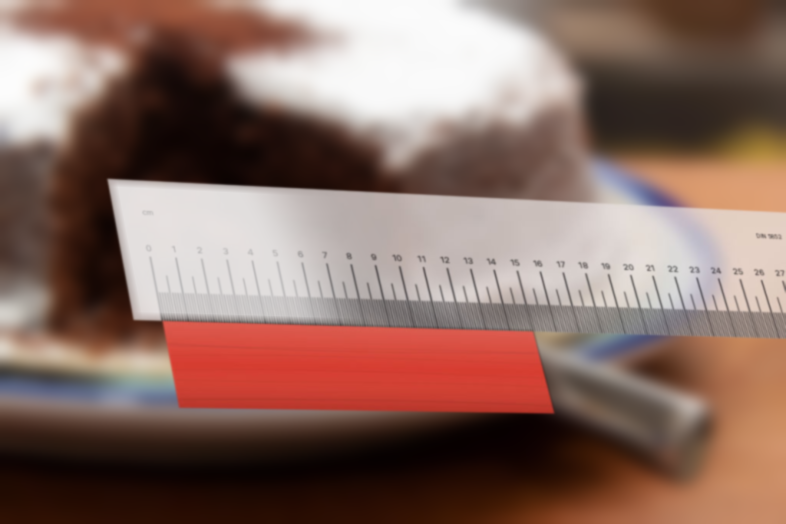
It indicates 15 cm
